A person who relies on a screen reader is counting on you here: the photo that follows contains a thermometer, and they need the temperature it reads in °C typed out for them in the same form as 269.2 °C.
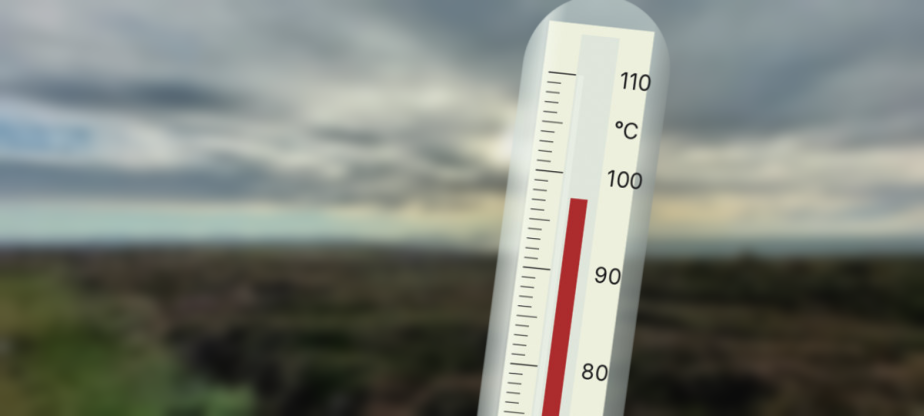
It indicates 97.5 °C
